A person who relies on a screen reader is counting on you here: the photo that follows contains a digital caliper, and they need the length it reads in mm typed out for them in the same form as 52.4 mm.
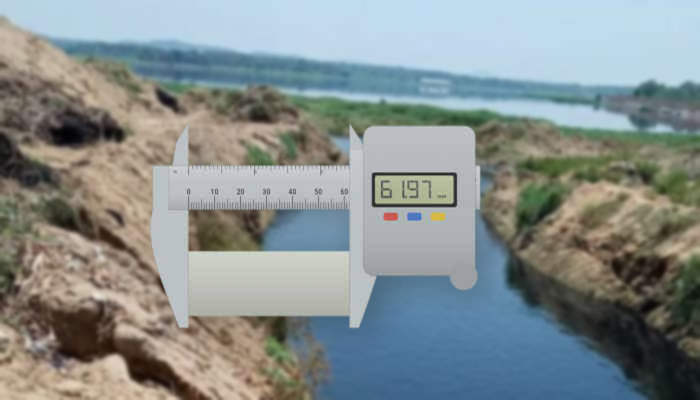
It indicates 61.97 mm
